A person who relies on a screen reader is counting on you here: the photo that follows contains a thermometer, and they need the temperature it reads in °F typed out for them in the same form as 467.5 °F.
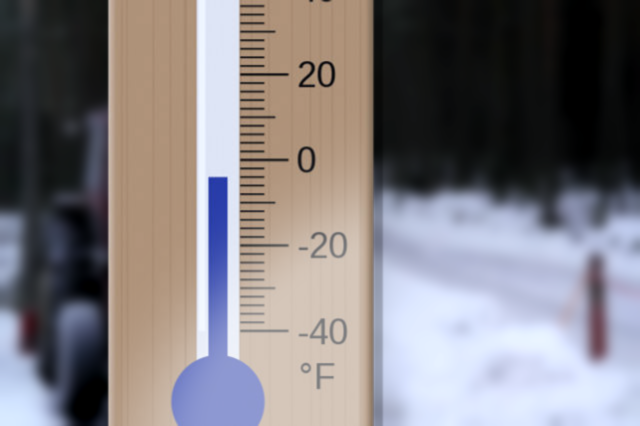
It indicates -4 °F
